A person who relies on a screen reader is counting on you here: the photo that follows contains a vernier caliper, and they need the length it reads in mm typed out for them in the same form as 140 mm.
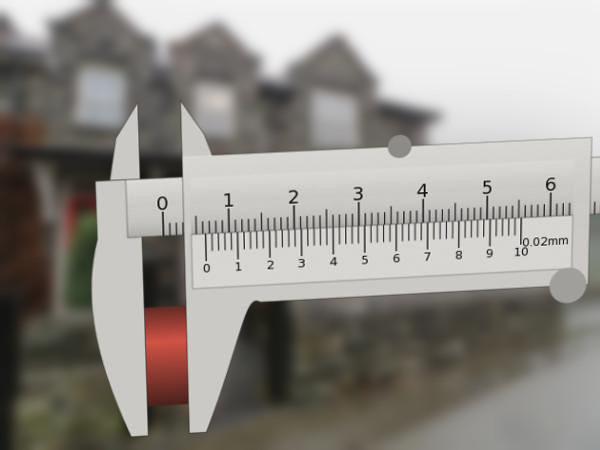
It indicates 6.4 mm
